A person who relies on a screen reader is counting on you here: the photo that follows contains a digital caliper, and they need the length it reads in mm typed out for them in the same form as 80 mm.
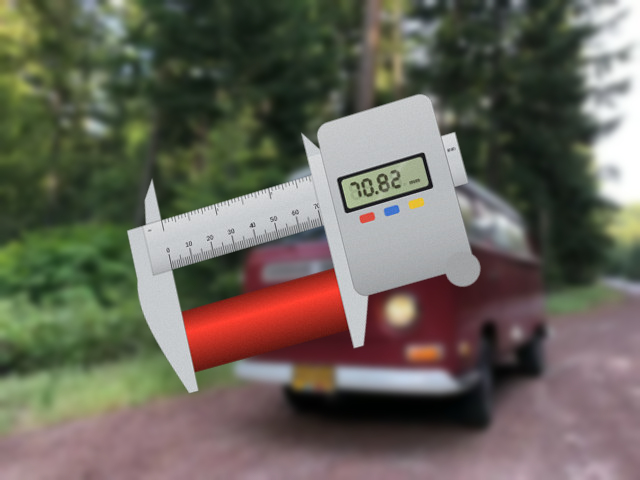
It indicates 70.82 mm
